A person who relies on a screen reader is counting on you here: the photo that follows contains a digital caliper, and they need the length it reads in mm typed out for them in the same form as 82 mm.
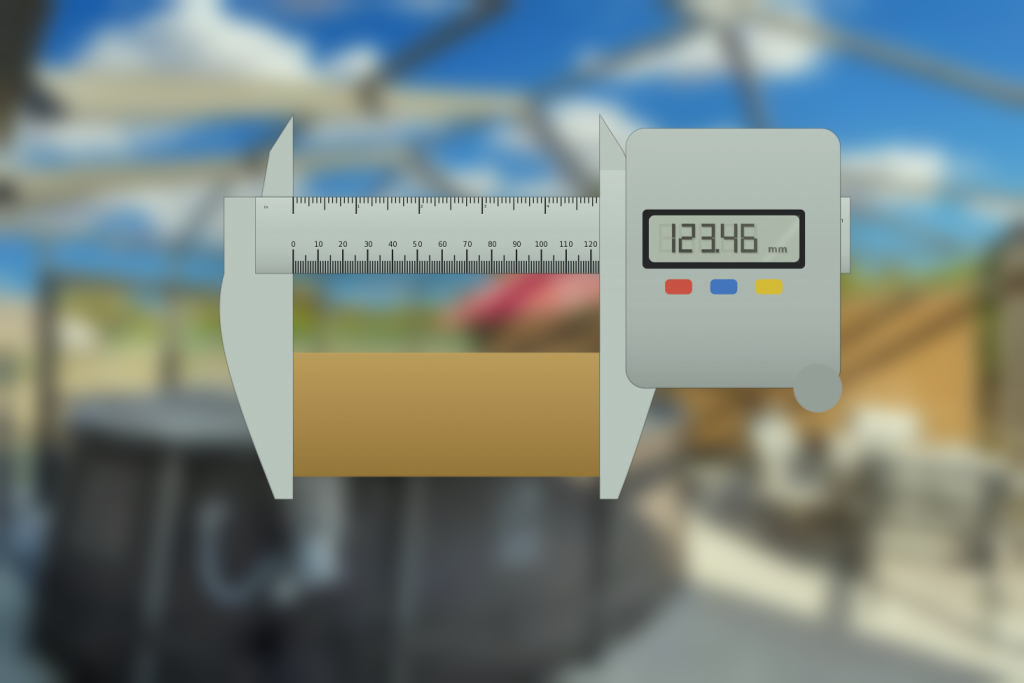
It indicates 123.46 mm
